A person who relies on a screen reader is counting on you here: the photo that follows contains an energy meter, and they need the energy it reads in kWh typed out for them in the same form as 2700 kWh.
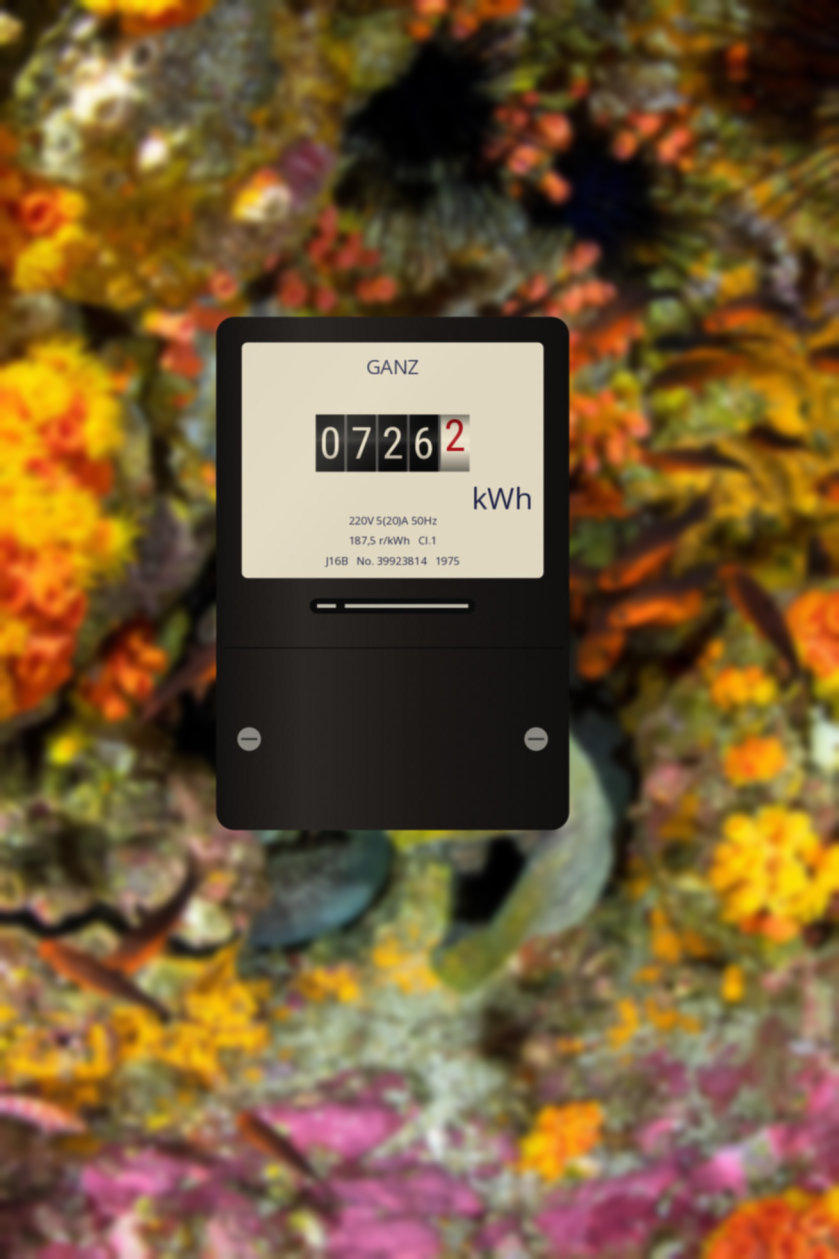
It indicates 726.2 kWh
